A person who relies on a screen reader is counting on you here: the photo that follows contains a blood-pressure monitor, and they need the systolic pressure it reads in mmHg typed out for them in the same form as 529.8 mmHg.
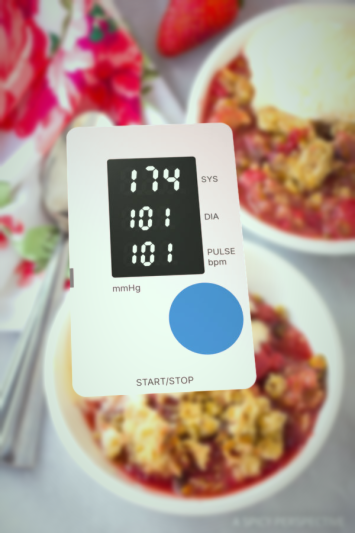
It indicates 174 mmHg
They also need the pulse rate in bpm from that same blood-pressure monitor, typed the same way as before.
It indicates 101 bpm
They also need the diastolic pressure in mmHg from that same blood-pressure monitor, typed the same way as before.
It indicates 101 mmHg
